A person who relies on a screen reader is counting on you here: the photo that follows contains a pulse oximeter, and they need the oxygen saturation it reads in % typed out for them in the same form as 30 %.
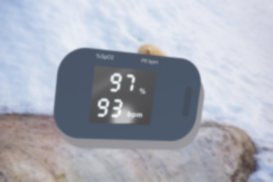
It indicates 97 %
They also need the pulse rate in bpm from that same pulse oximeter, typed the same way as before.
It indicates 93 bpm
